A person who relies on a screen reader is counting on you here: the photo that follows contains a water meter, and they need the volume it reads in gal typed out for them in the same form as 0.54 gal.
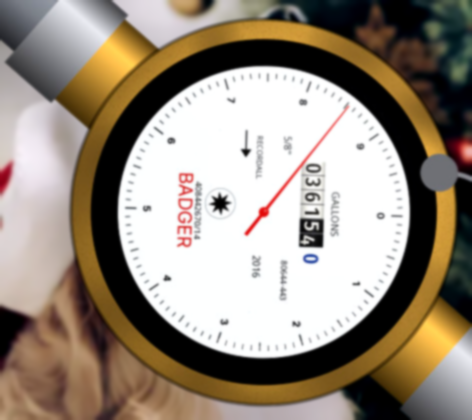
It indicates 361538.5 gal
